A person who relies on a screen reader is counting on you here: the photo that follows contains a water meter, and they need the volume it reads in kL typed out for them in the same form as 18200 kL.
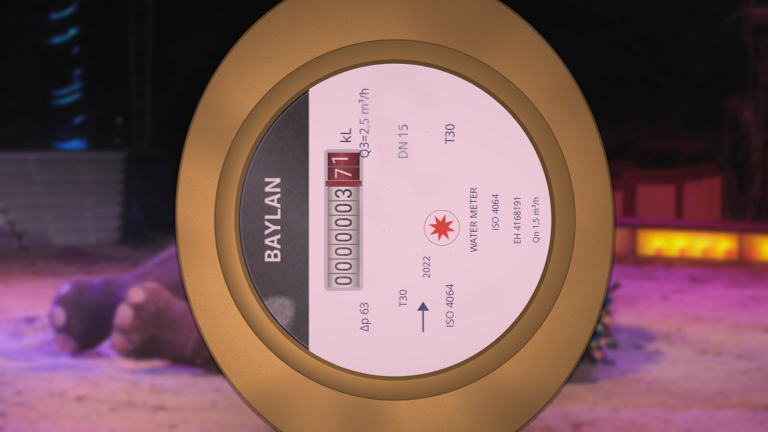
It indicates 3.71 kL
